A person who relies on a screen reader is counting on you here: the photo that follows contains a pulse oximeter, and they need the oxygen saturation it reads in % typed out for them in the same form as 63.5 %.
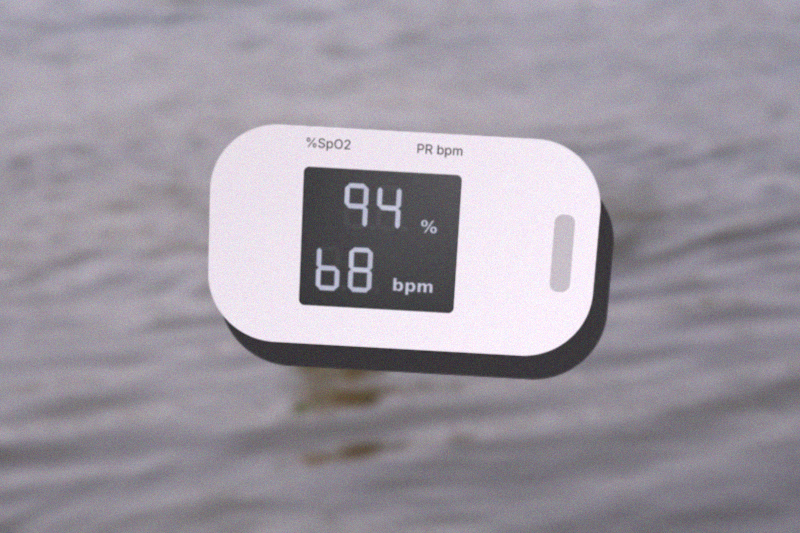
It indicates 94 %
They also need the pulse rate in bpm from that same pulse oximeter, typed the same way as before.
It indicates 68 bpm
